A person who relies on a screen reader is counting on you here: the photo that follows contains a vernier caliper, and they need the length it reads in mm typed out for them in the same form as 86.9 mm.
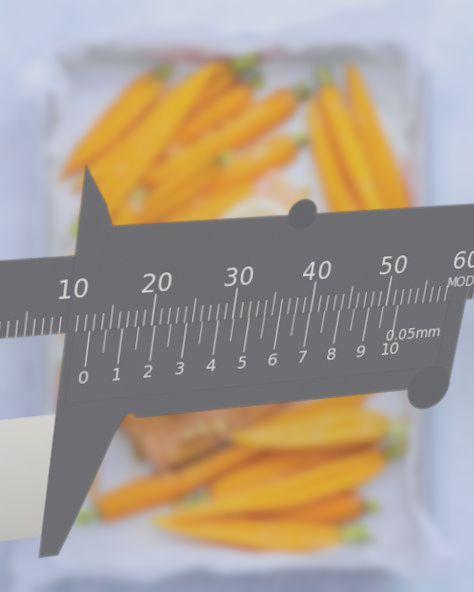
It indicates 12.6 mm
